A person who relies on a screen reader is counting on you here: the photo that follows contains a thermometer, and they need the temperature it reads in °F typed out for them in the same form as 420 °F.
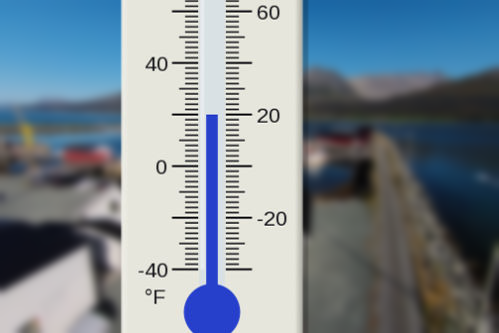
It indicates 20 °F
